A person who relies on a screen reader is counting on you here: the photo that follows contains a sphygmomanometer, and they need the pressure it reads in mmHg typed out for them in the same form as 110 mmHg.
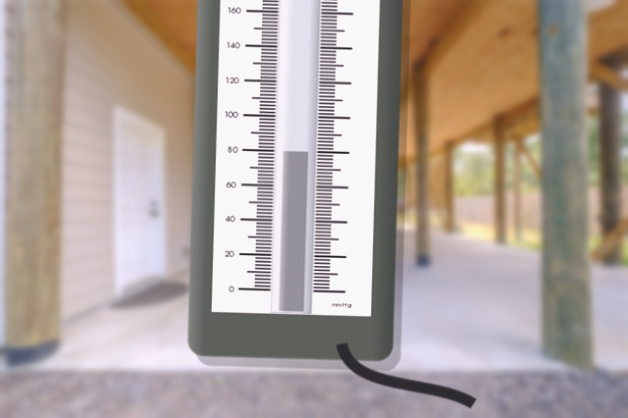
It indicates 80 mmHg
